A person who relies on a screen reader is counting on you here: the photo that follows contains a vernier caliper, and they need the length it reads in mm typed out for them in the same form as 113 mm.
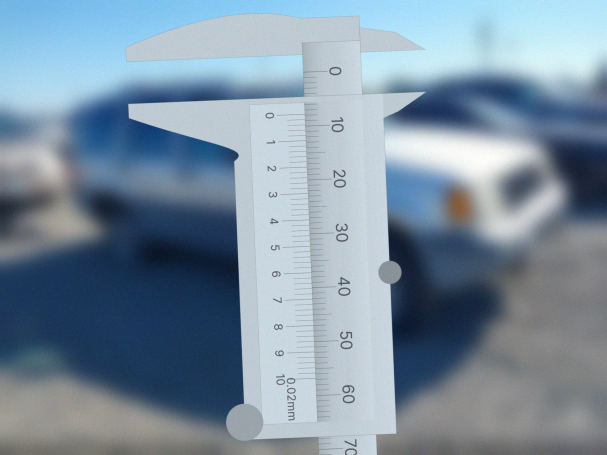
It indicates 7.8 mm
